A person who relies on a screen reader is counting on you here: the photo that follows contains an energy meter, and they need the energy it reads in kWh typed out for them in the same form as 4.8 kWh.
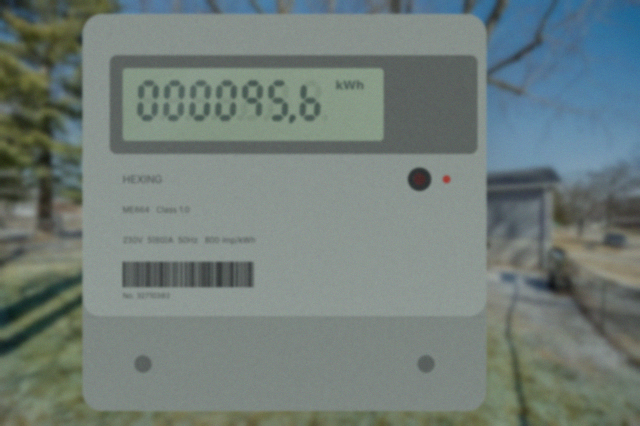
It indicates 95.6 kWh
